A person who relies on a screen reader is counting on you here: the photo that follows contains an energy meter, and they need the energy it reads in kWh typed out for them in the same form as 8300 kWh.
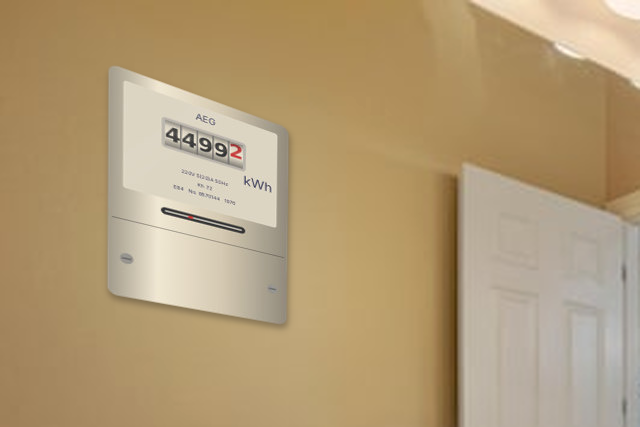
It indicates 4499.2 kWh
